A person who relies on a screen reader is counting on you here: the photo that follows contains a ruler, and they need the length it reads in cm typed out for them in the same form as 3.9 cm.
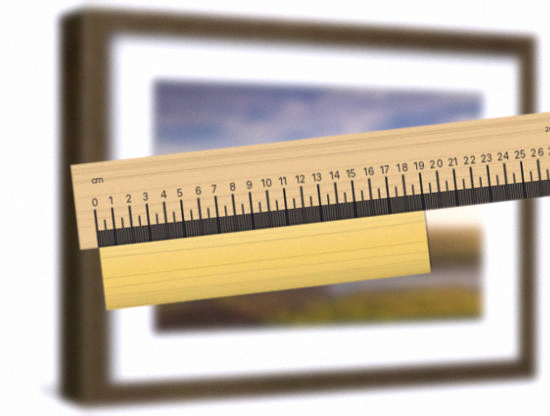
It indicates 19 cm
